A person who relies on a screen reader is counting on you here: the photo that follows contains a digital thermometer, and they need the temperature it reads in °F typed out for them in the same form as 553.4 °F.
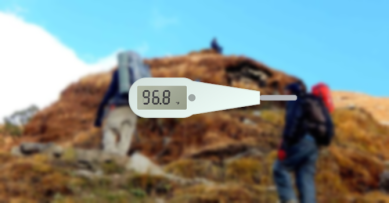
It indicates 96.8 °F
